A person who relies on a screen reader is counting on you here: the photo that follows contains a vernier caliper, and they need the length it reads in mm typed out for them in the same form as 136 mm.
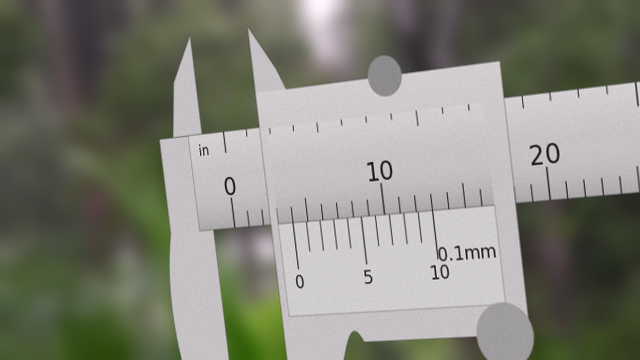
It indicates 4.0 mm
